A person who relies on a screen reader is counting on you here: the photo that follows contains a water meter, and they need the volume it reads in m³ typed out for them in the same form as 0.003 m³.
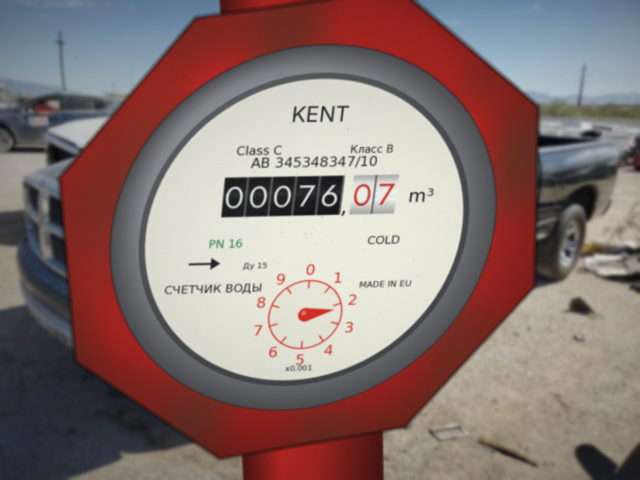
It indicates 76.072 m³
